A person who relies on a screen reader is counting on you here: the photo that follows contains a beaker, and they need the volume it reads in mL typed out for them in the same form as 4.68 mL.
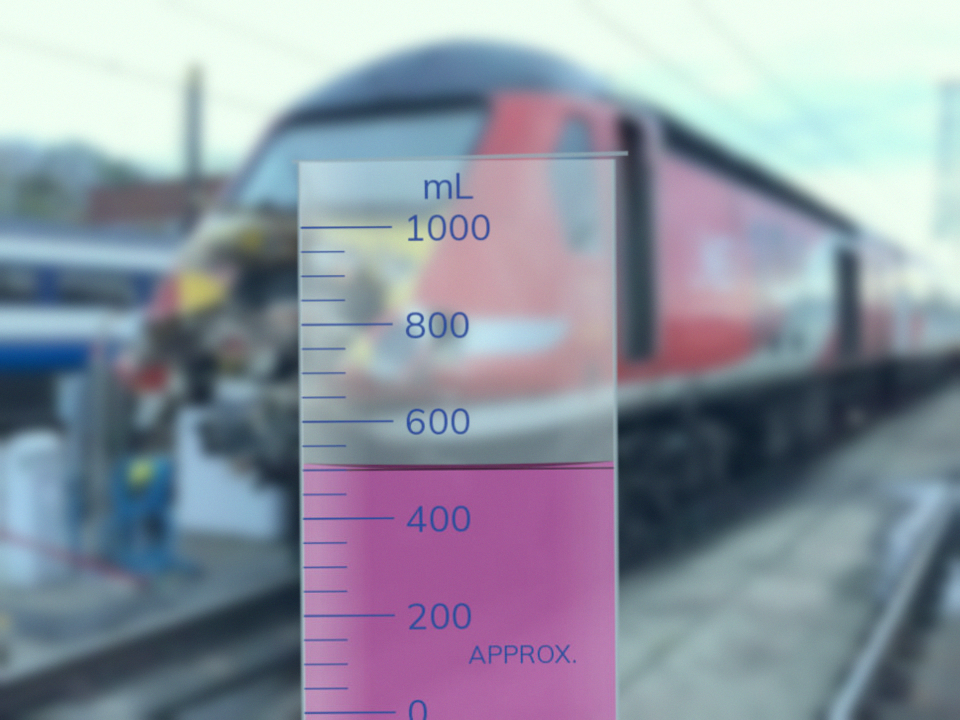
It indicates 500 mL
